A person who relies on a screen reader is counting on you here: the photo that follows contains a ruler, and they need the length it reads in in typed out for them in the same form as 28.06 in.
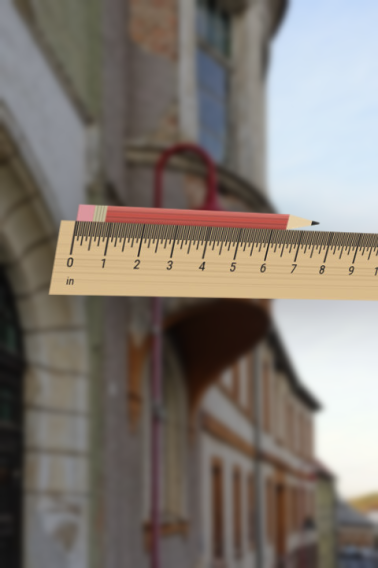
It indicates 7.5 in
